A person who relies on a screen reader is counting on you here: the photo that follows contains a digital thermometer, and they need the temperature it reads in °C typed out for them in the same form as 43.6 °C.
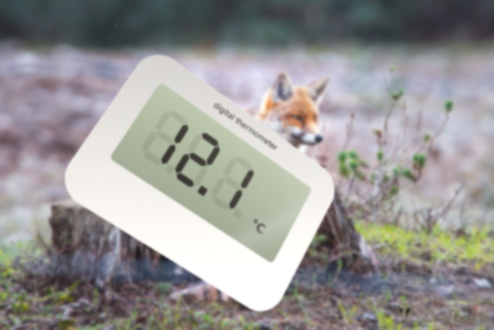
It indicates 12.1 °C
